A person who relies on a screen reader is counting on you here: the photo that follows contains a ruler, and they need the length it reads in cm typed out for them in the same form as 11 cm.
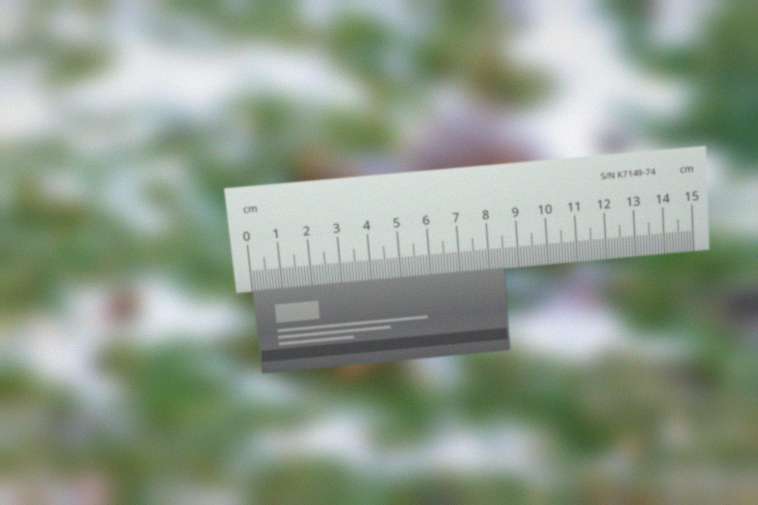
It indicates 8.5 cm
